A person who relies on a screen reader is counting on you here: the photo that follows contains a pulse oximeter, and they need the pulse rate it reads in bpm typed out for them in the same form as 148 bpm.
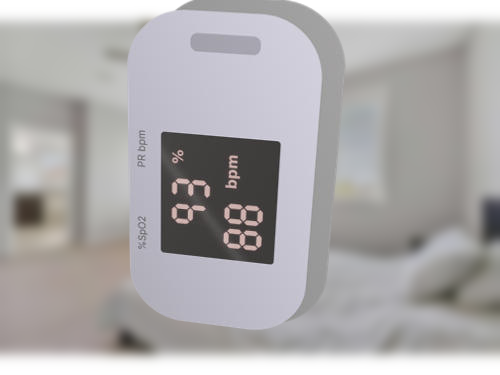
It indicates 88 bpm
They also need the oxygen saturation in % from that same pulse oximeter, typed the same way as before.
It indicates 93 %
